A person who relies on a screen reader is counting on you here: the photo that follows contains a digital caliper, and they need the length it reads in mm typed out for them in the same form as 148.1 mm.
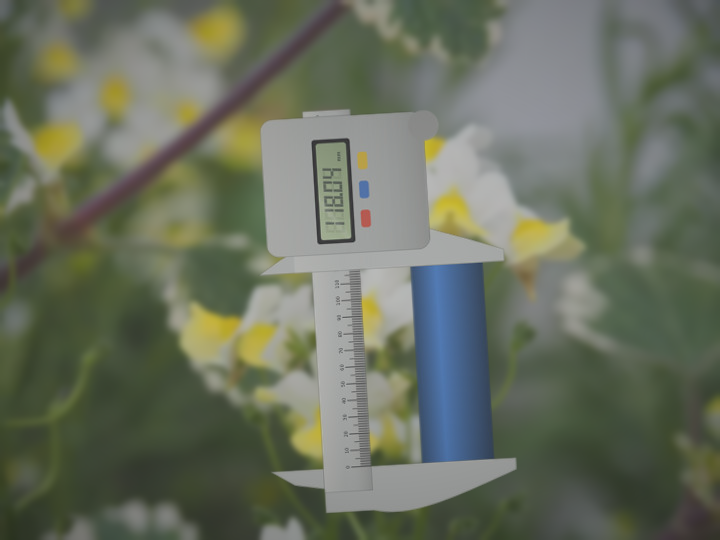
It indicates 118.04 mm
